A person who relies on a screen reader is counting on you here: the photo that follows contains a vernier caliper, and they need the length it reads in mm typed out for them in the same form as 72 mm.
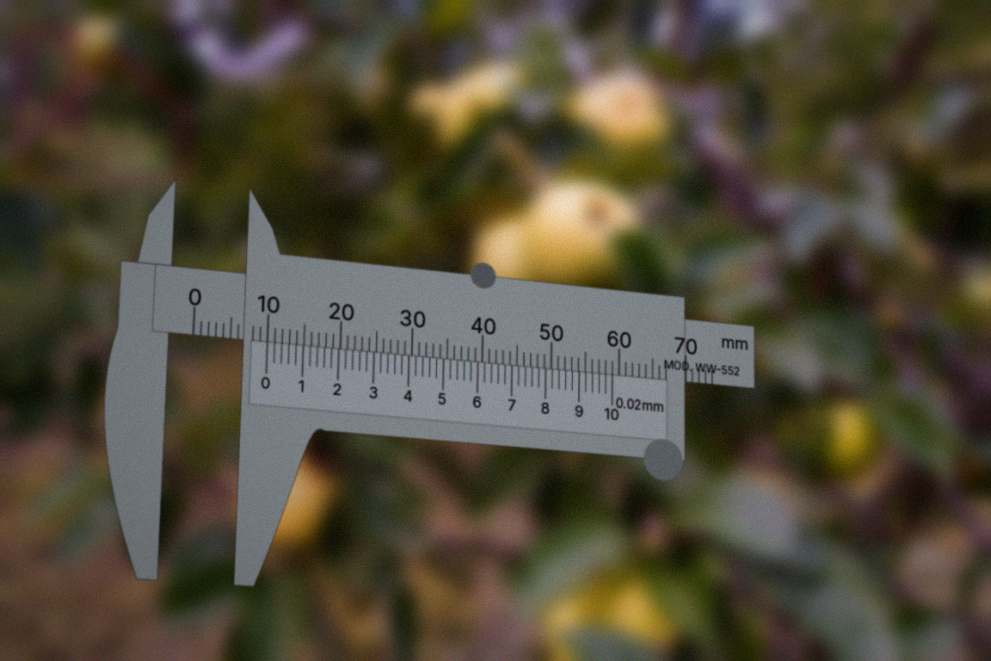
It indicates 10.0 mm
